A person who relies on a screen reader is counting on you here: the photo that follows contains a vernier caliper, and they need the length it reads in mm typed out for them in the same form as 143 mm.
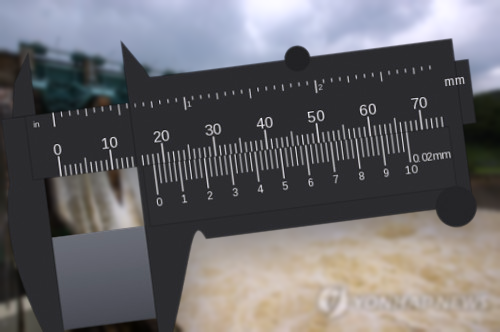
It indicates 18.0 mm
